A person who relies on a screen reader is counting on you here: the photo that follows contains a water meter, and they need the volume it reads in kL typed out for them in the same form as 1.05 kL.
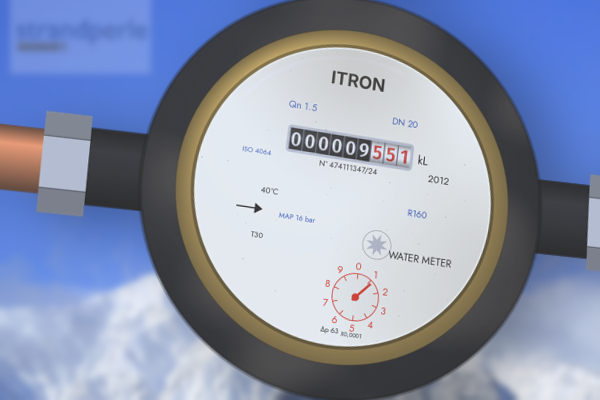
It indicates 9.5511 kL
